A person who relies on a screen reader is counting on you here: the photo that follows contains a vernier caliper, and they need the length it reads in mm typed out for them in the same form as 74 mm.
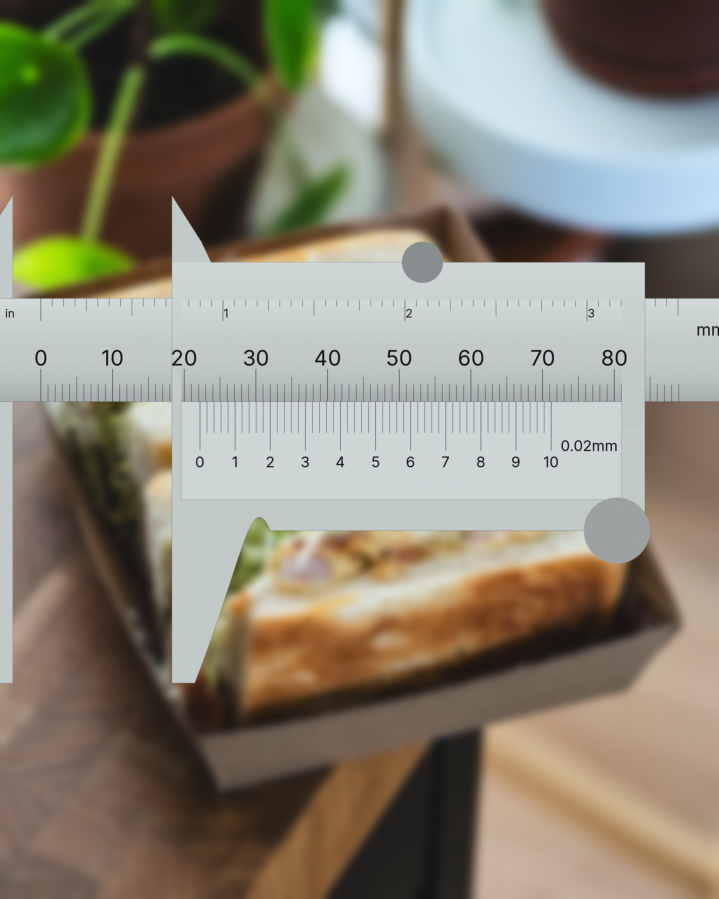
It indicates 22.2 mm
